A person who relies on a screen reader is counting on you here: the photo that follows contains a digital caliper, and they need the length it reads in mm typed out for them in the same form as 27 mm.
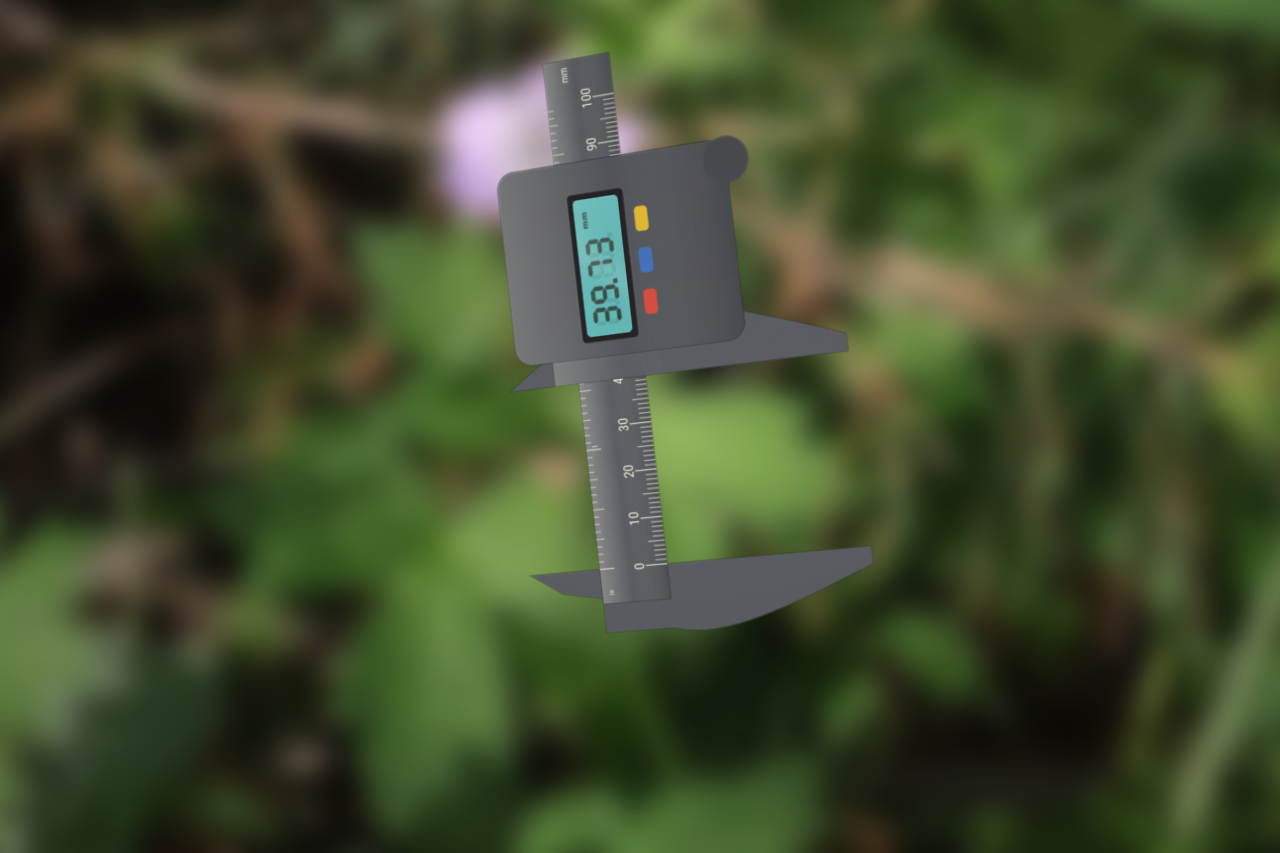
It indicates 39.73 mm
